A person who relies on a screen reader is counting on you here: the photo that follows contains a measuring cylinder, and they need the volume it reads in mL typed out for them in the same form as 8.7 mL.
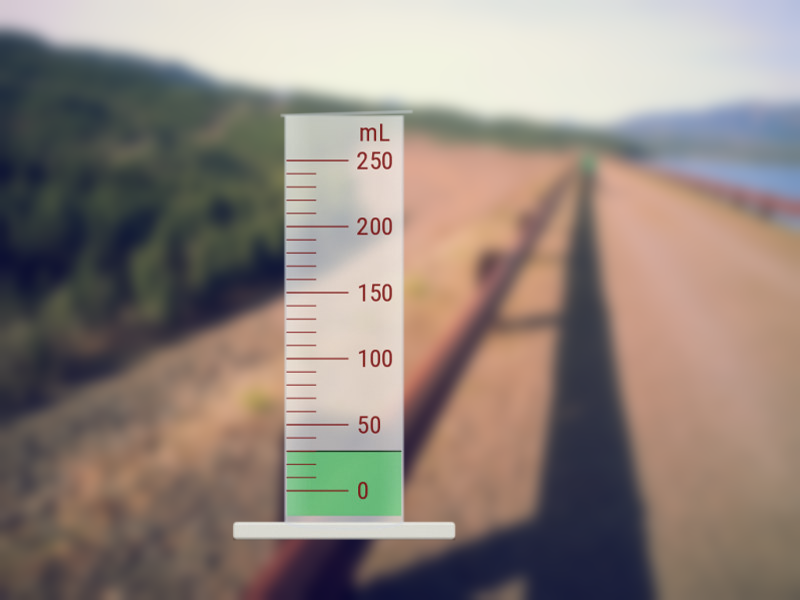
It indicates 30 mL
